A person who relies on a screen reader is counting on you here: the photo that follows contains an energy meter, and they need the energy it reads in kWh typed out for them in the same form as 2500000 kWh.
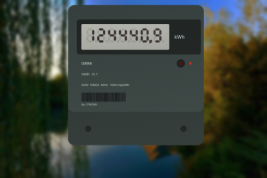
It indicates 124440.9 kWh
